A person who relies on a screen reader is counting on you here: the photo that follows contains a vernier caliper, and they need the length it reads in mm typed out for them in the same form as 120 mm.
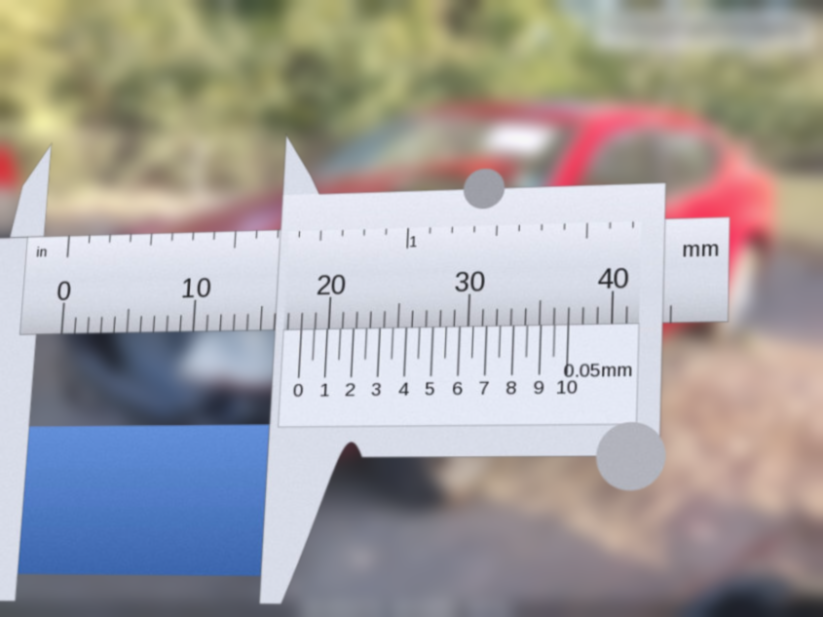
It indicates 18.0 mm
